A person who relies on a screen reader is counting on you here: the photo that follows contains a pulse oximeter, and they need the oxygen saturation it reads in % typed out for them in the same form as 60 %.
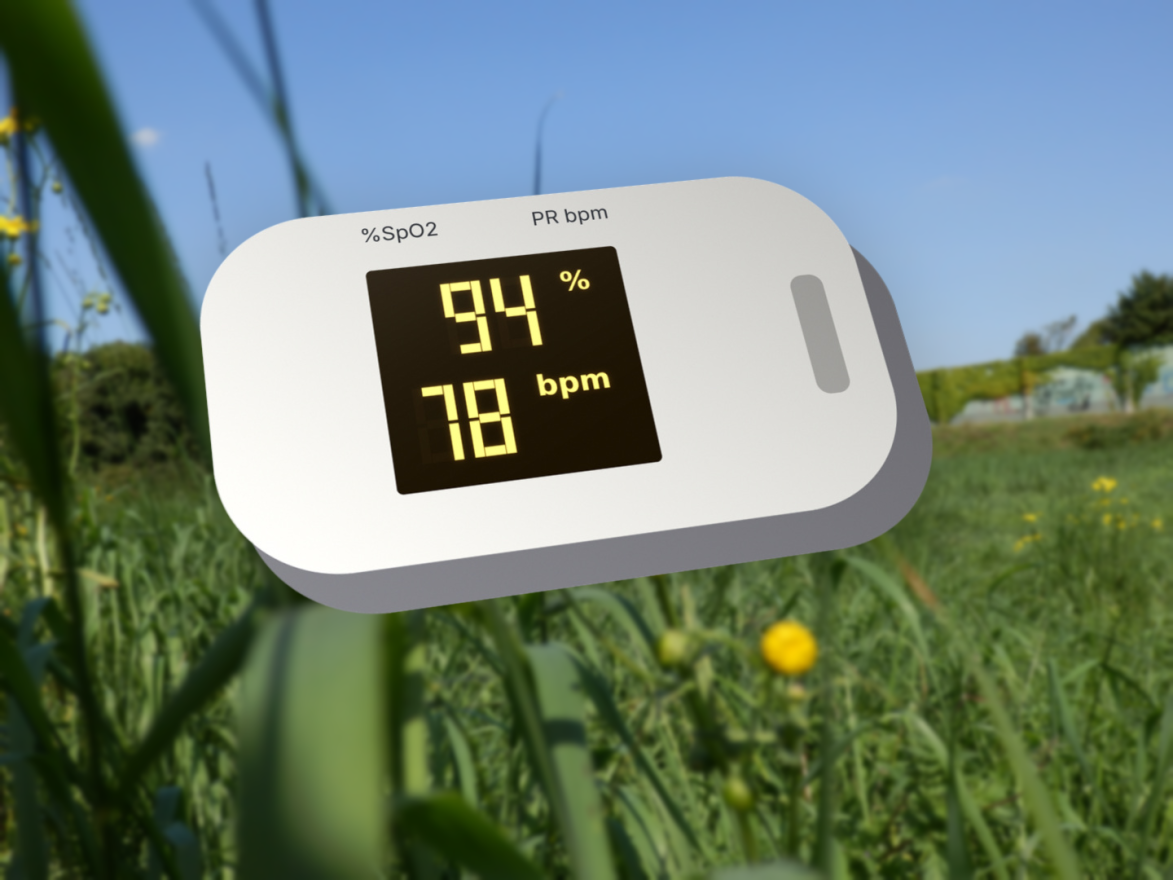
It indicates 94 %
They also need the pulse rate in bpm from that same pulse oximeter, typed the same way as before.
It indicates 78 bpm
